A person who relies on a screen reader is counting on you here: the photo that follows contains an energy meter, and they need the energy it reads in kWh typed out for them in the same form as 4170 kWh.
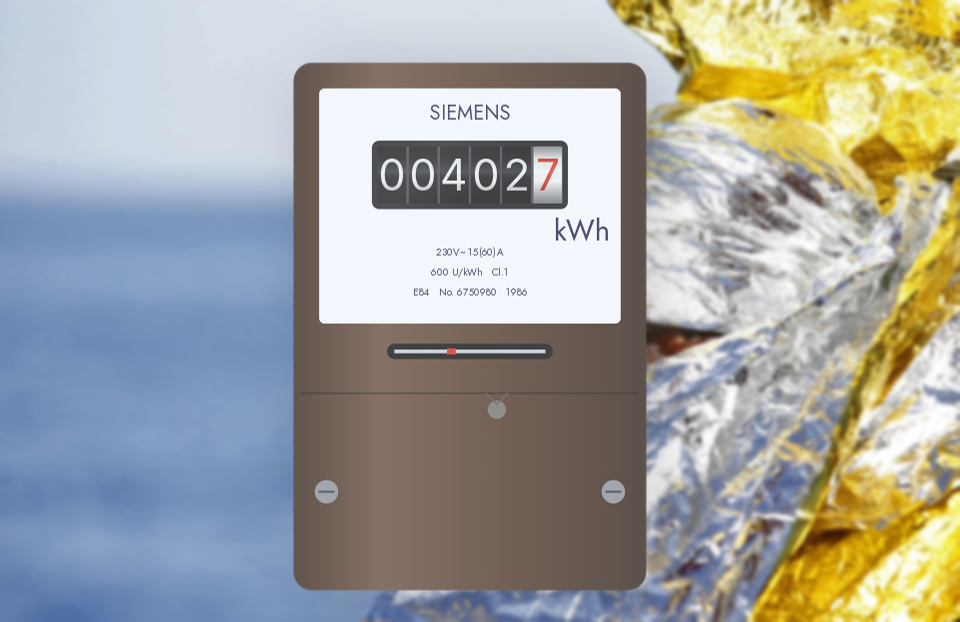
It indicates 402.7 kWh
